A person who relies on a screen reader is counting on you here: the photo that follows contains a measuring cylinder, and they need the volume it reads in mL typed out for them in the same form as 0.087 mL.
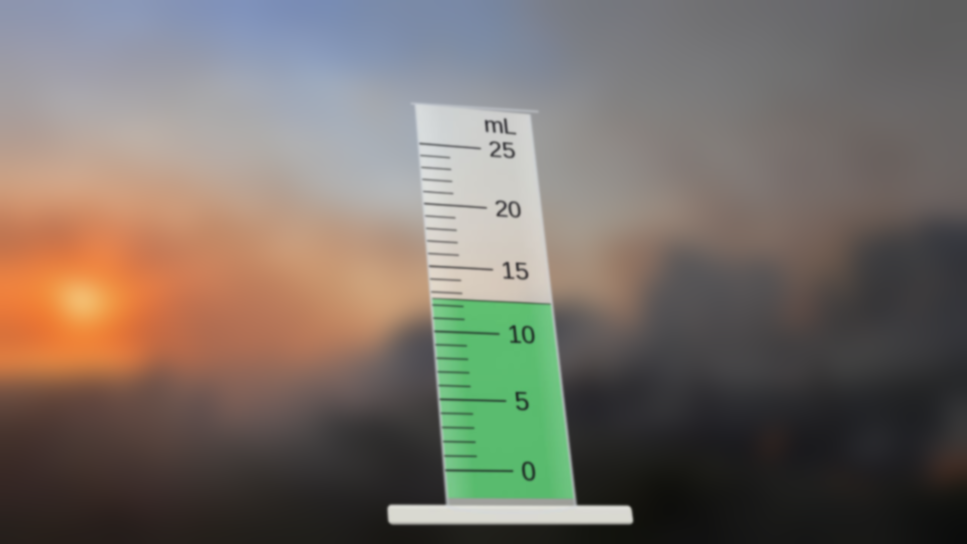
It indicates 12.5 mL
